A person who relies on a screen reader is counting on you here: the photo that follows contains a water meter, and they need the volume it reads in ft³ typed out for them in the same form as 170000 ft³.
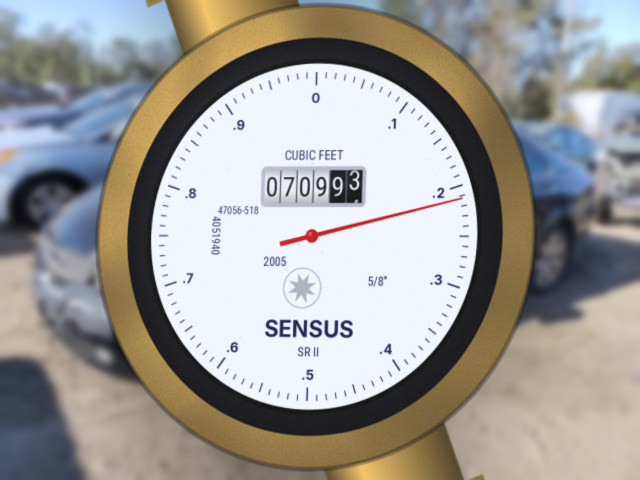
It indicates 70993.21 ft³
